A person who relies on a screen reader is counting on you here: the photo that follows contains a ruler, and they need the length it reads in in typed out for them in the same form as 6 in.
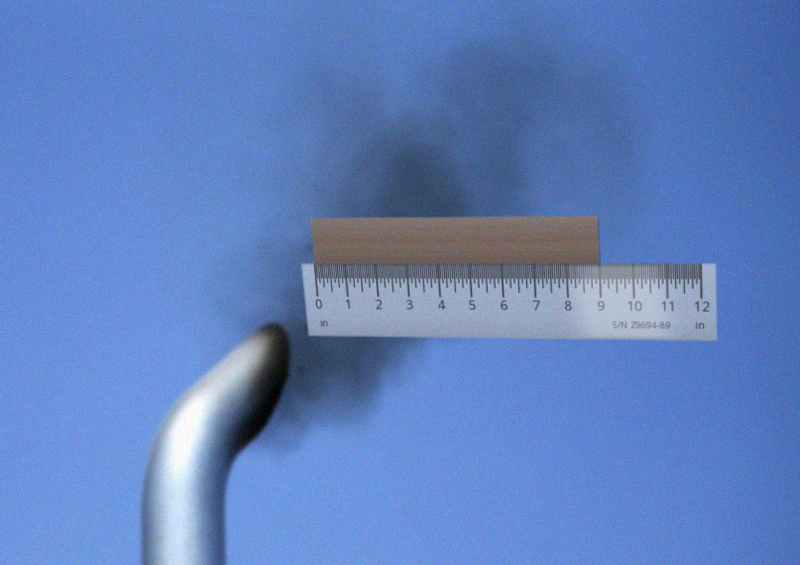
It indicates 9 in
